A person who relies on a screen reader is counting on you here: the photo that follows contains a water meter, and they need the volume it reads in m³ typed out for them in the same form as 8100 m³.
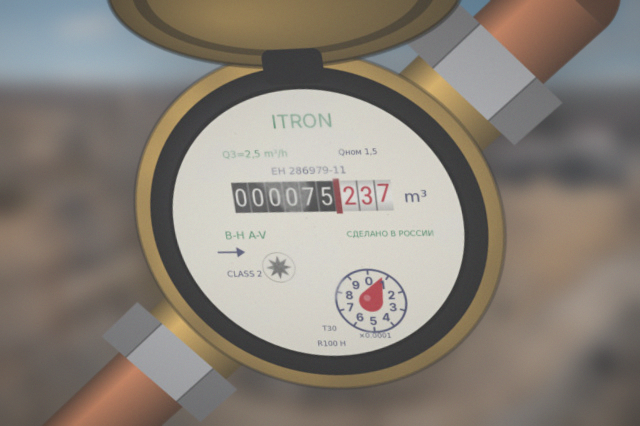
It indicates 75.2370 m³
